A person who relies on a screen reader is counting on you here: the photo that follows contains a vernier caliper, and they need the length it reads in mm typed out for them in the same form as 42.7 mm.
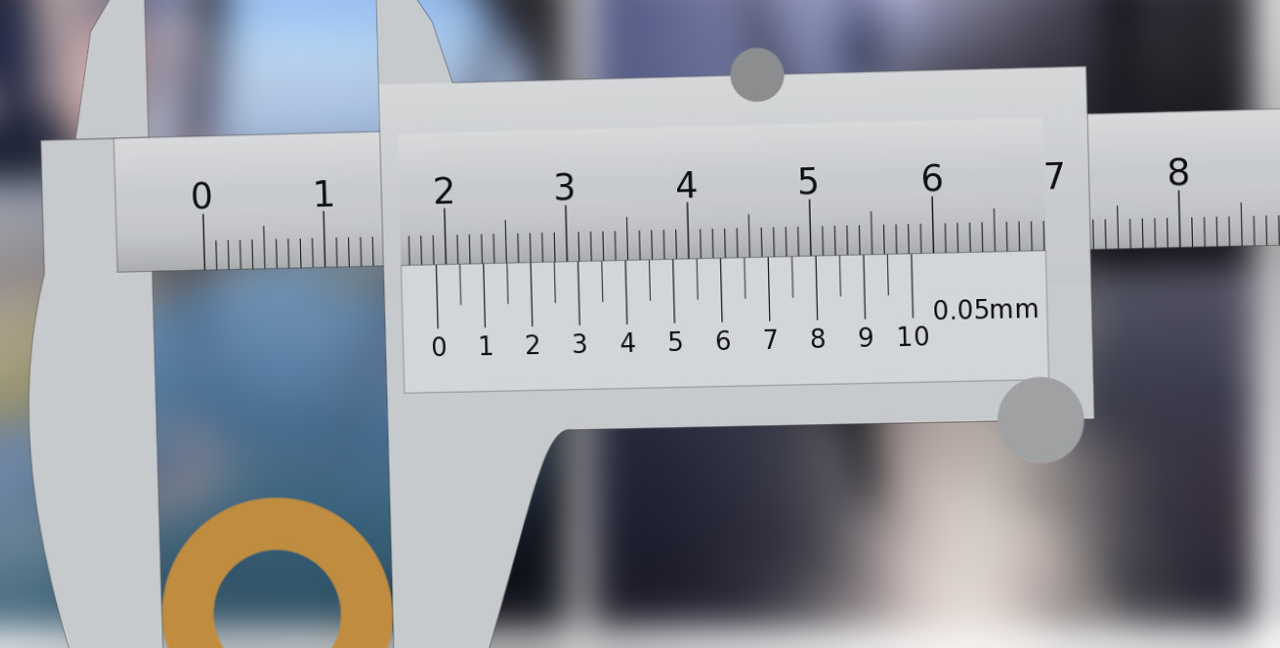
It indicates 19.2 mm
